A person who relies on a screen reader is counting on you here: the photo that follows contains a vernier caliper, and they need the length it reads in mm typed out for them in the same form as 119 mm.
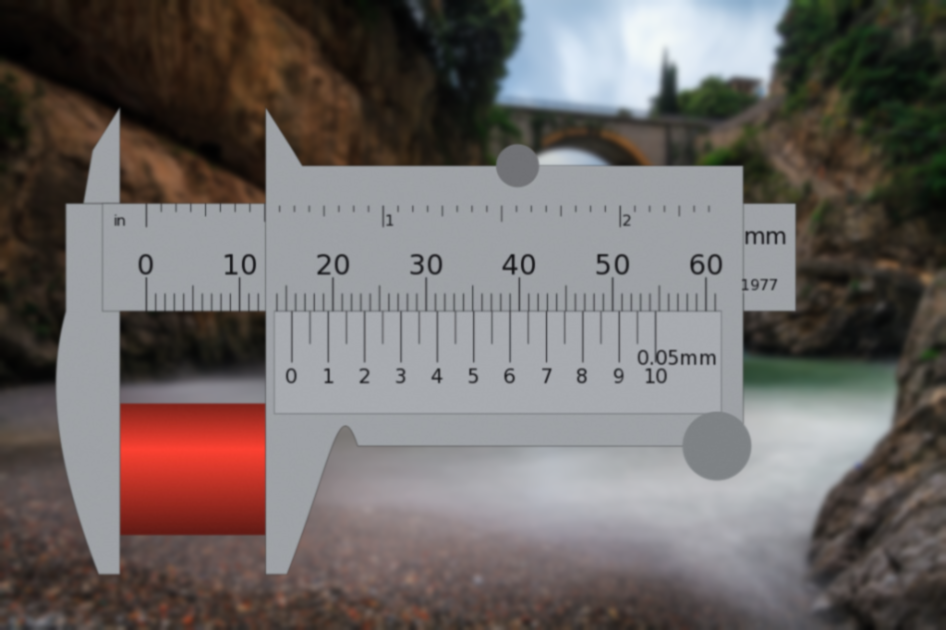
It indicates 15.6 mm
